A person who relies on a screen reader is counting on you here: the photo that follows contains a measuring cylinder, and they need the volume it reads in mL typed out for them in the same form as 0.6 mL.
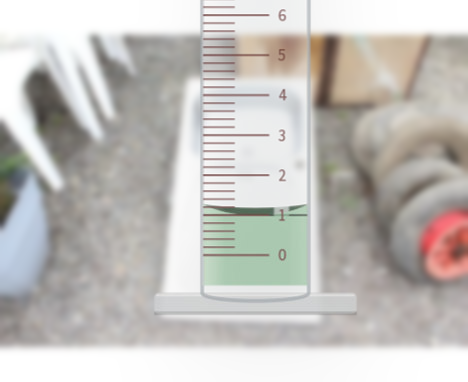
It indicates 1 mL
